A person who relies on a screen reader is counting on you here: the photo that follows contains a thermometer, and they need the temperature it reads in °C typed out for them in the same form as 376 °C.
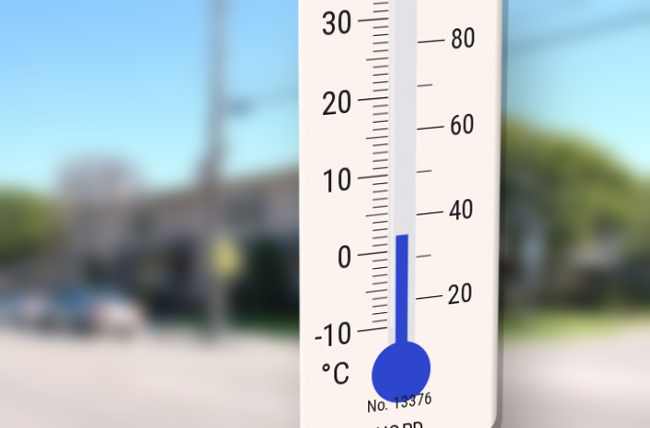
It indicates 2 °C
